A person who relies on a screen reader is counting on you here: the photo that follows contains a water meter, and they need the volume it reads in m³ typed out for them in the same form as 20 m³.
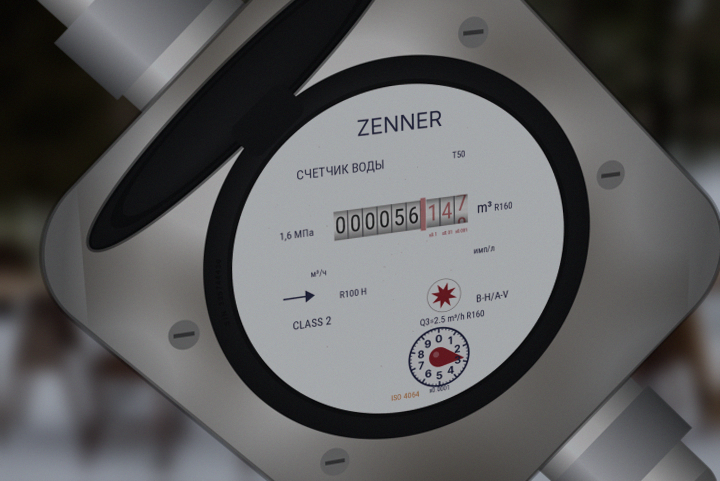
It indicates 56.1472 m³
